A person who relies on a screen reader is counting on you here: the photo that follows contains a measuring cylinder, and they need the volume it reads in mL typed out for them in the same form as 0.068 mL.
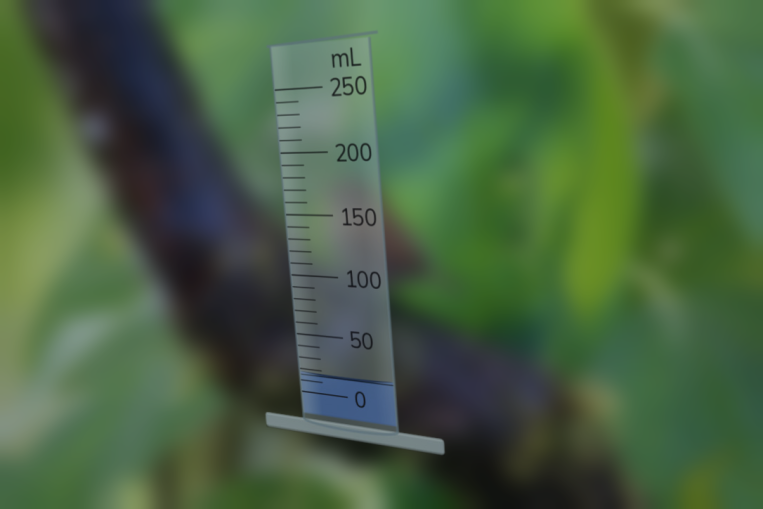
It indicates 15 mL
